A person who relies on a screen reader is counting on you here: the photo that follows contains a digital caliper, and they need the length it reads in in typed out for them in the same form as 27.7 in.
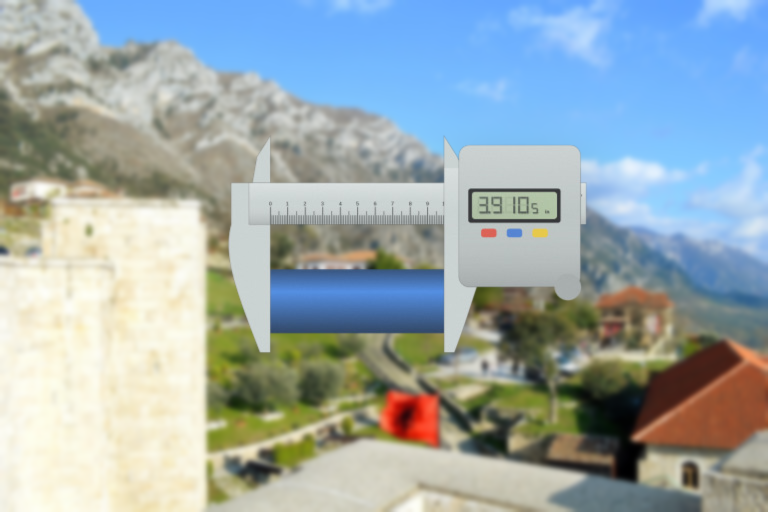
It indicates 3.9105 in
